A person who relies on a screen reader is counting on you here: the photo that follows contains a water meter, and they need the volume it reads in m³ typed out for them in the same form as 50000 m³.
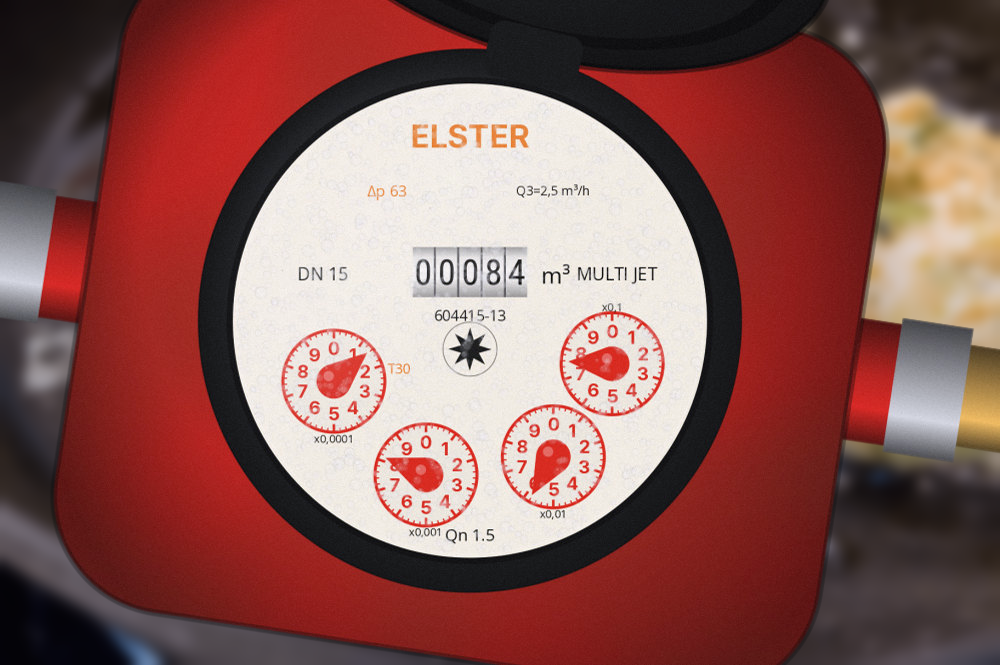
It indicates 84.7581 m³
